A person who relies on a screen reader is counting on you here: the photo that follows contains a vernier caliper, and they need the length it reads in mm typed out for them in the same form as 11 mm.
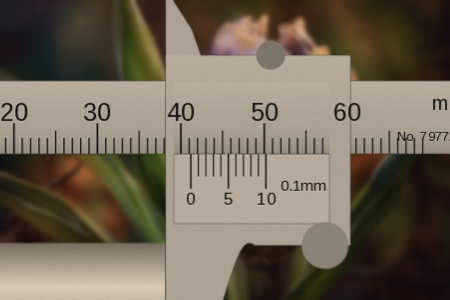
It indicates 41.2 mm
